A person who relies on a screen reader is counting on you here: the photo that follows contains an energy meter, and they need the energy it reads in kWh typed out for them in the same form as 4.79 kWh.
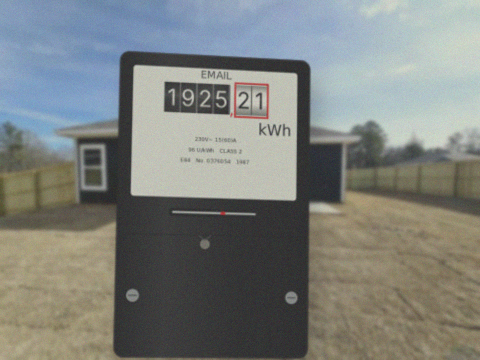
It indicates 1925.21 kWh
